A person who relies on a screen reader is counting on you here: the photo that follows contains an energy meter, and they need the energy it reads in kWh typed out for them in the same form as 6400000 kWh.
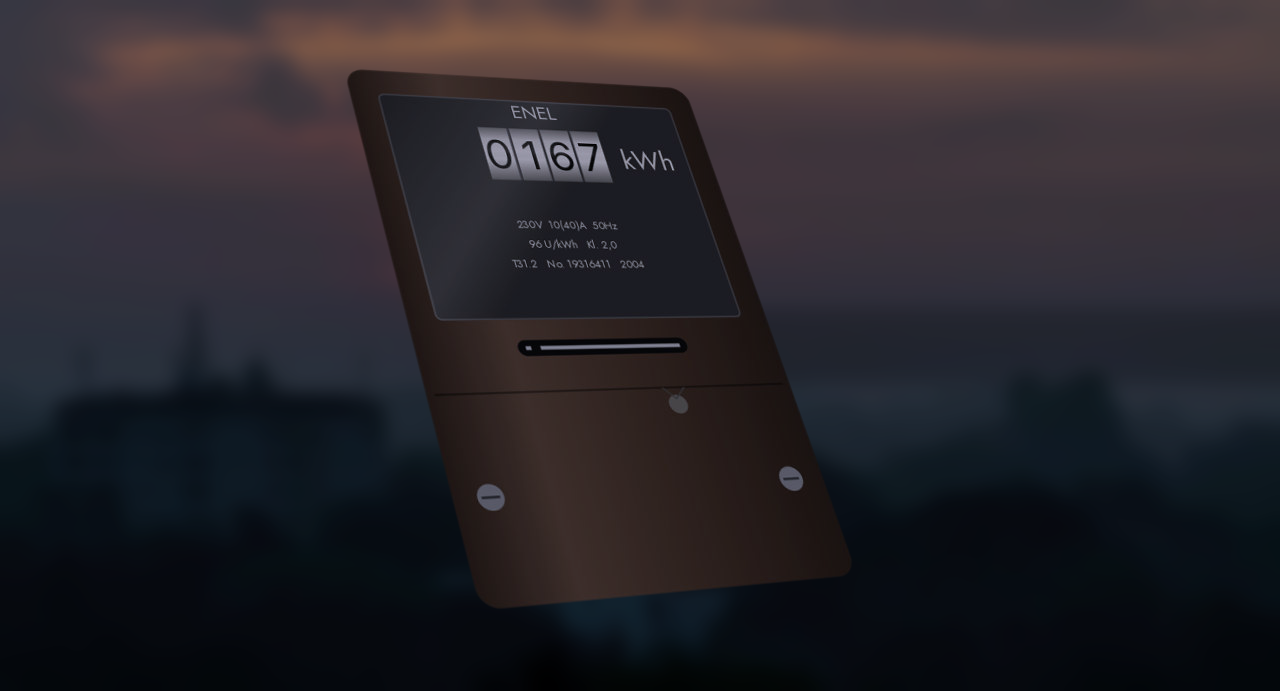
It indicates 167 kWh
